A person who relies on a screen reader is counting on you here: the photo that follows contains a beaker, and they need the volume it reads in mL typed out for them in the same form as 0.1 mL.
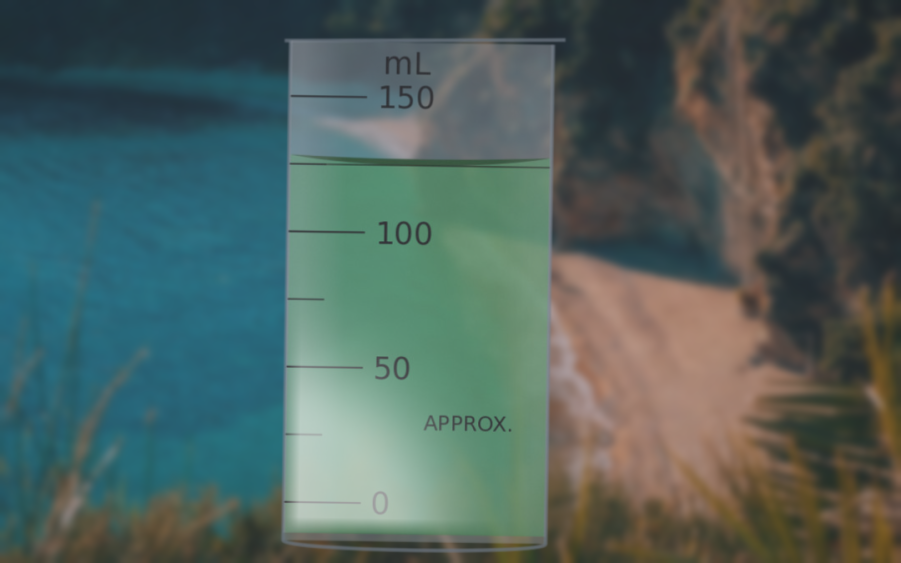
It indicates 125 mL
